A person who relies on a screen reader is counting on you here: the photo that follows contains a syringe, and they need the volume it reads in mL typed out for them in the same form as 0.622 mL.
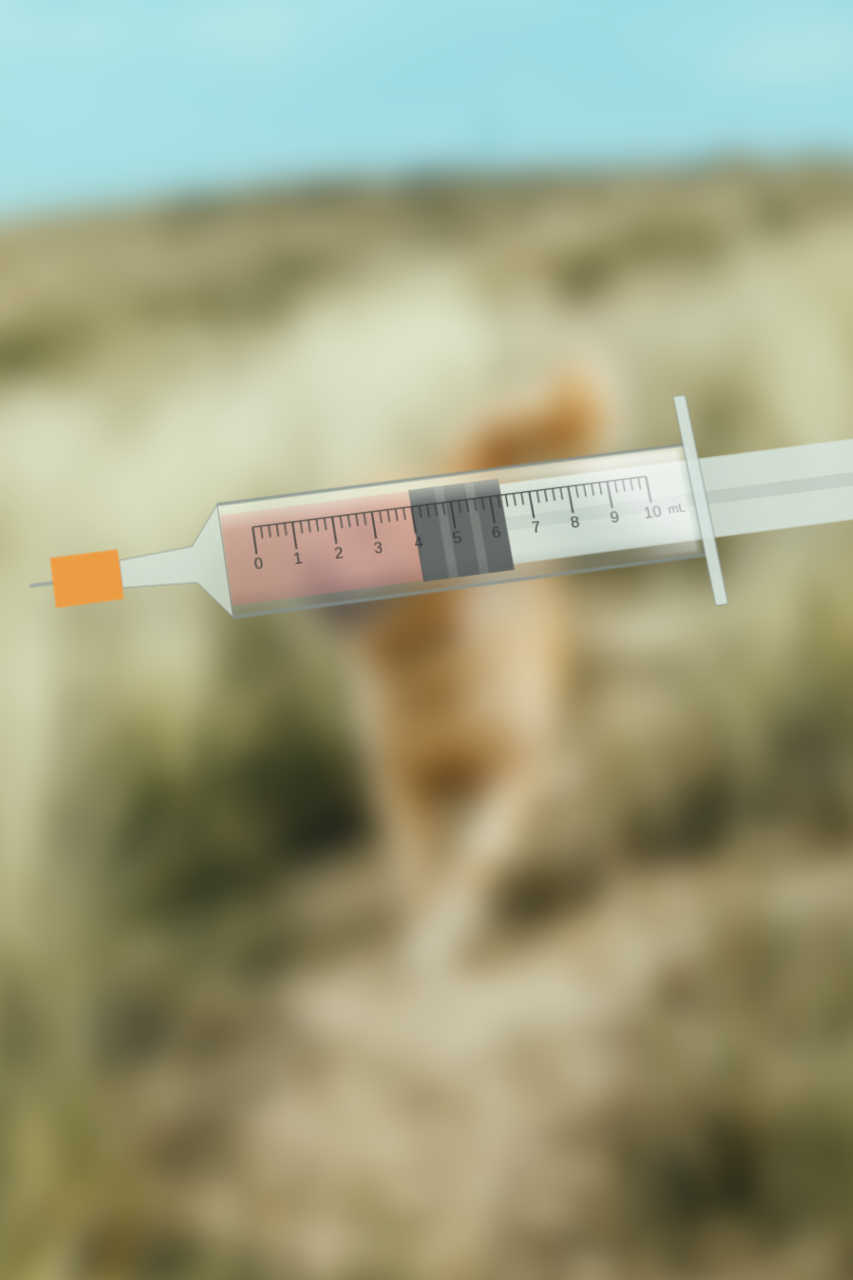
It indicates 4 mL
